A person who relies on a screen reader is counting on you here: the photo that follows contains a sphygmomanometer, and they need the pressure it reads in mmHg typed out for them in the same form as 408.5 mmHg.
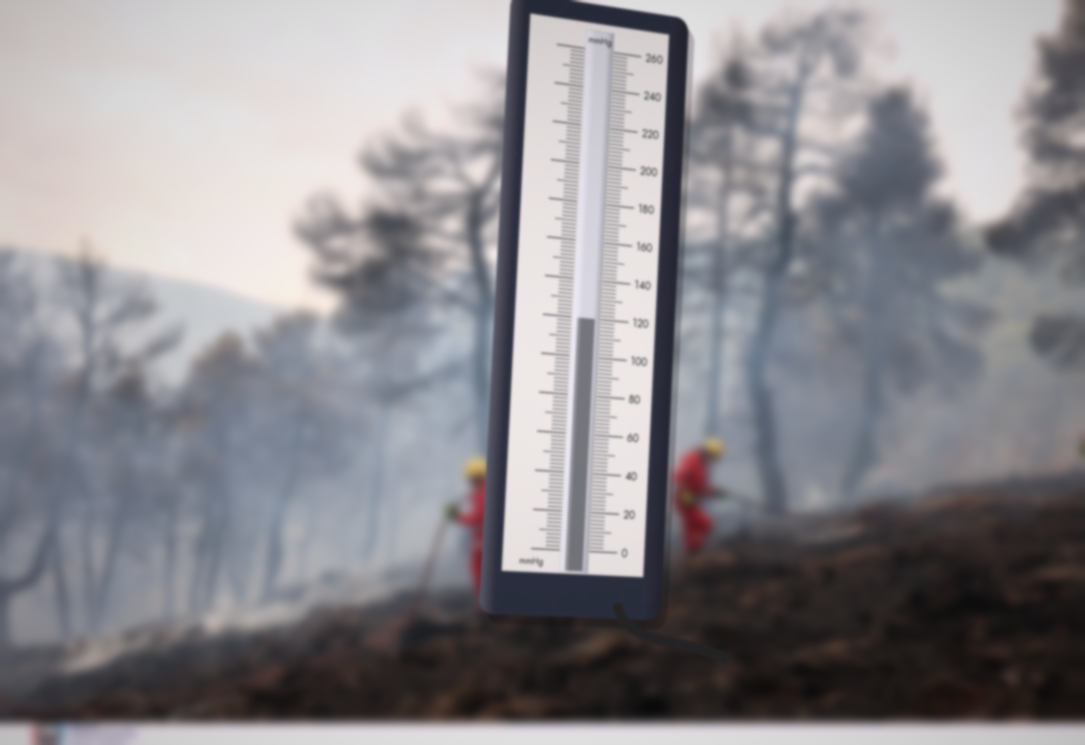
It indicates 120 mmHg
